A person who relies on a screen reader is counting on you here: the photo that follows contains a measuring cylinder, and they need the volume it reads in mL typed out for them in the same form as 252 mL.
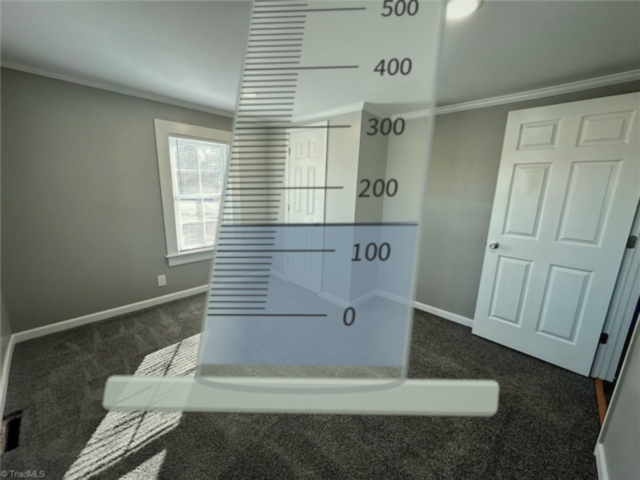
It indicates 140 mL
